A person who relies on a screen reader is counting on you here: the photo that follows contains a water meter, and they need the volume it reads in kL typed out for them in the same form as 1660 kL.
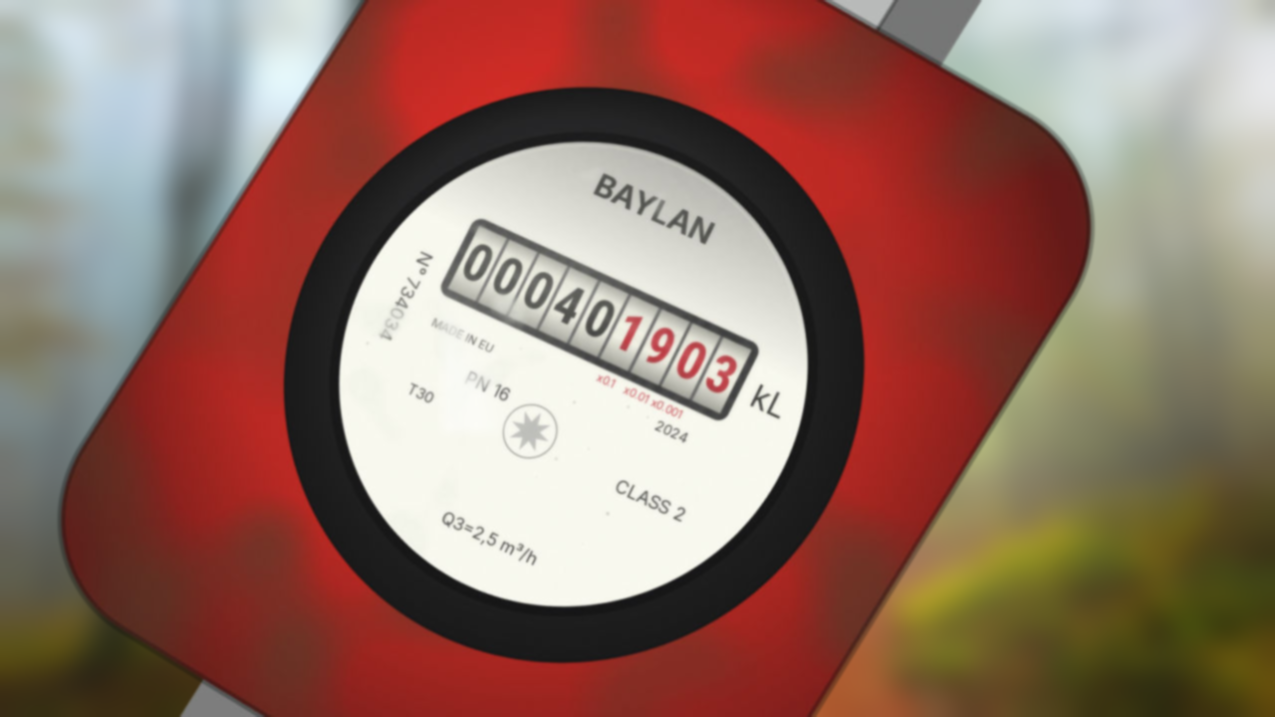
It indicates 40.1903 kL
